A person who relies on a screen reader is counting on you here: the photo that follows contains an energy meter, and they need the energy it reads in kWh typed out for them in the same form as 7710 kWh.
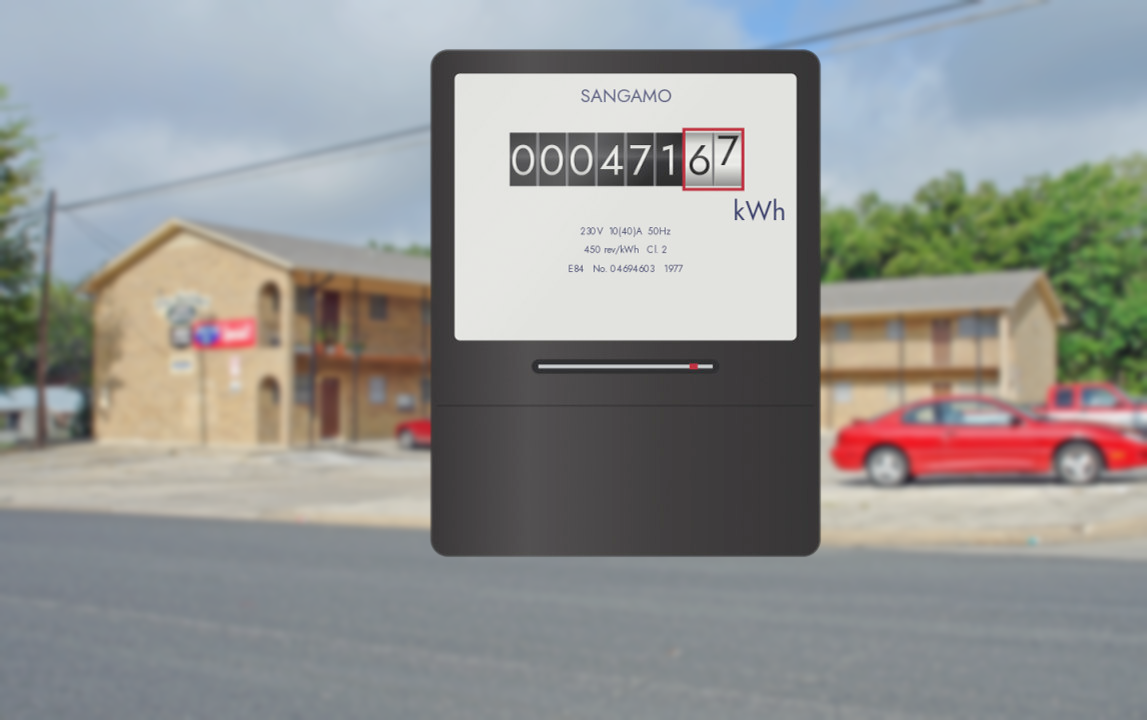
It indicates 471.67 kWh
